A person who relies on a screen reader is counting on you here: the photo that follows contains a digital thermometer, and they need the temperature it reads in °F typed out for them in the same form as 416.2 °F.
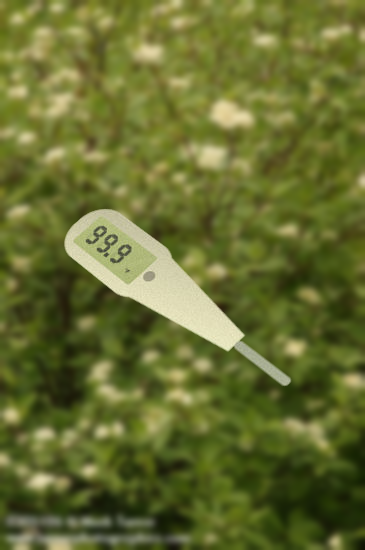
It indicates 99.9 °F
